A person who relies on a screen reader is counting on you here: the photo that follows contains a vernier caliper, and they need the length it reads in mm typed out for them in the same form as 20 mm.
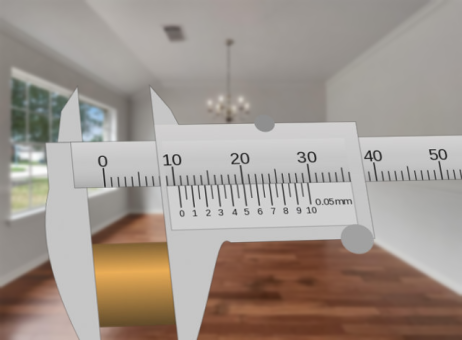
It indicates 10.6 mm
